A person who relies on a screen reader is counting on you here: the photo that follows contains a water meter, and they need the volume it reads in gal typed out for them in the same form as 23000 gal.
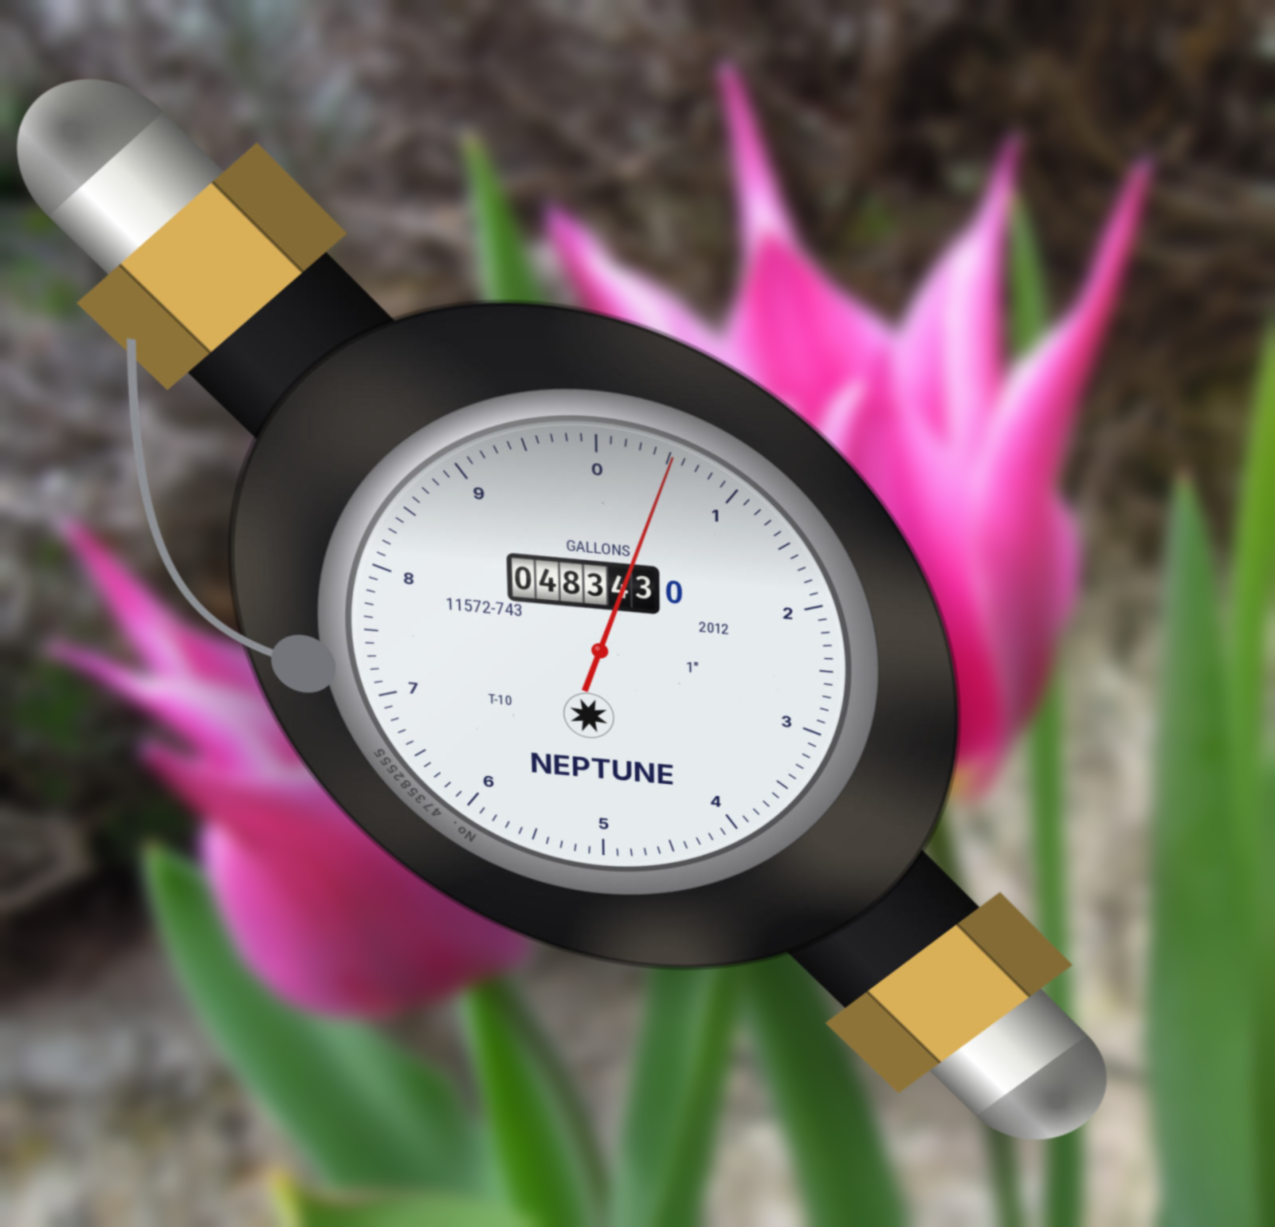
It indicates 483430.5 gal
